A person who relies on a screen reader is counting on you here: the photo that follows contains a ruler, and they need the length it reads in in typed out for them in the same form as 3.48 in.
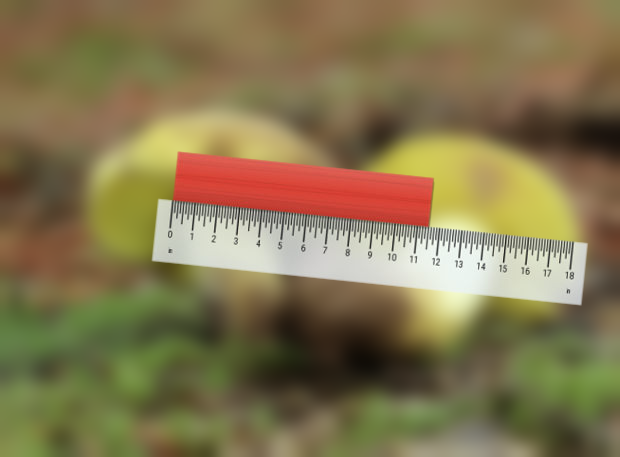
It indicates 11.5 in
